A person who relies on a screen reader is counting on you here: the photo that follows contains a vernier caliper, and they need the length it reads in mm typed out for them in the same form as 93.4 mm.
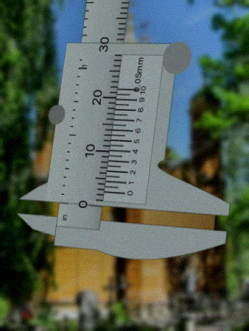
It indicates 2.6 mm
